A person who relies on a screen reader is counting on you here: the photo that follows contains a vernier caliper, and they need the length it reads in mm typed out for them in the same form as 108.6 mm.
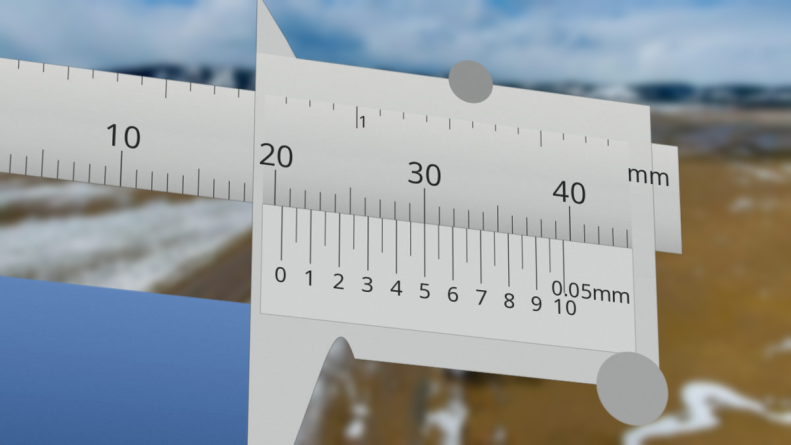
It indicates 20.5 mm
